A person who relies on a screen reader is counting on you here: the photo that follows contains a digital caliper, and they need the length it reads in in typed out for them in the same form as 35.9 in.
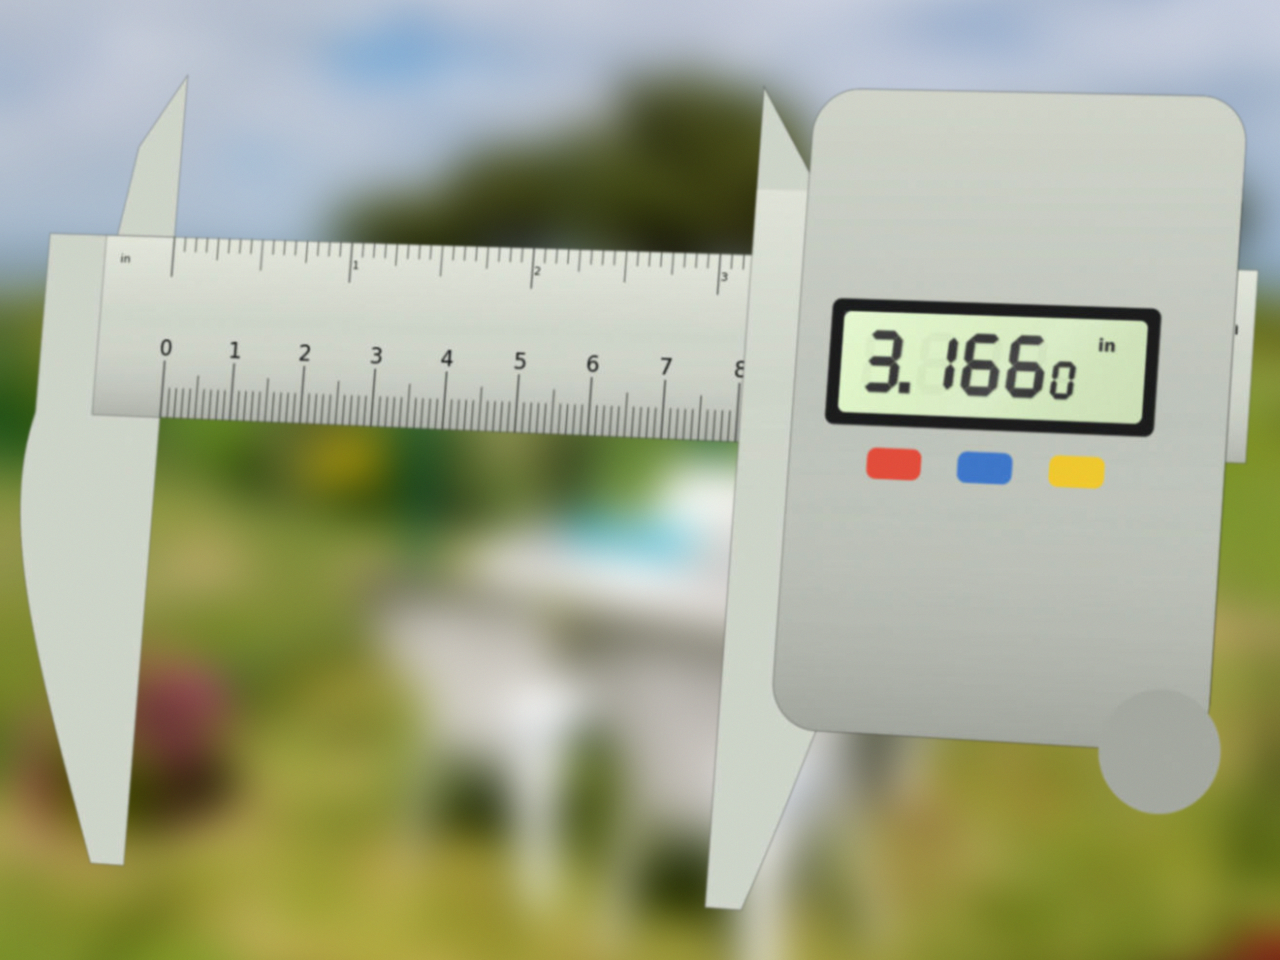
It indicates 3.1660 in
